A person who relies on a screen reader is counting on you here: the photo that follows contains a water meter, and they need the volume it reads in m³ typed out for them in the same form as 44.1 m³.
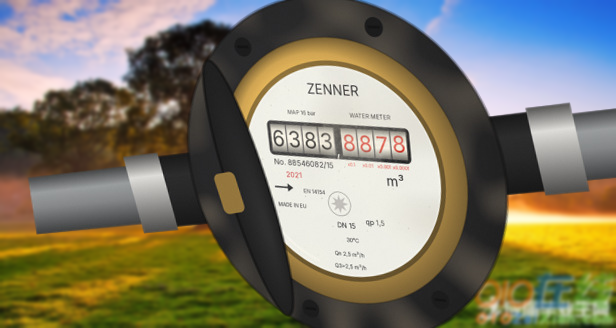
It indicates 6383.8878 m³
